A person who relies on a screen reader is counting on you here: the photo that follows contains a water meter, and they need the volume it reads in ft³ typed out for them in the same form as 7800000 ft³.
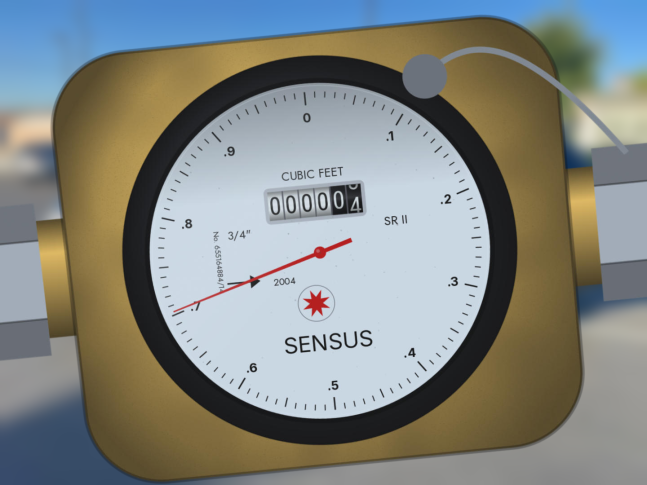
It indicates 3.70 ft³
